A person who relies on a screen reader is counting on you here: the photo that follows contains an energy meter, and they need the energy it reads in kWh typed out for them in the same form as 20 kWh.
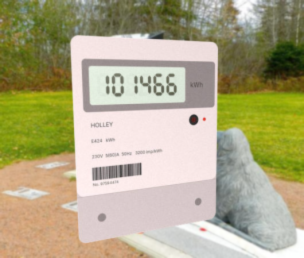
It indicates 101466 kWh
